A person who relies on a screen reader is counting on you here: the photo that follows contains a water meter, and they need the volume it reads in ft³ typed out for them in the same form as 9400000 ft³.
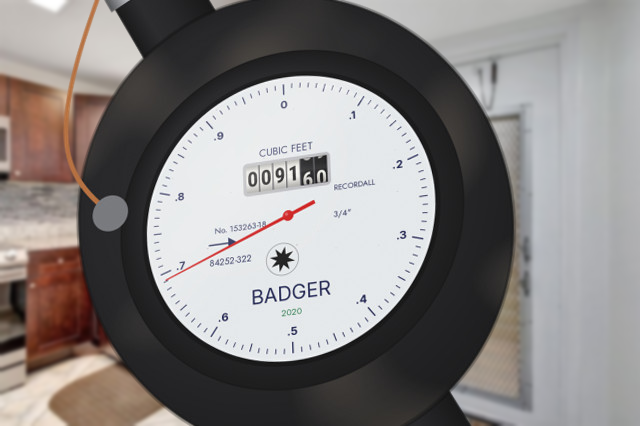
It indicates 9159.69 ft³
